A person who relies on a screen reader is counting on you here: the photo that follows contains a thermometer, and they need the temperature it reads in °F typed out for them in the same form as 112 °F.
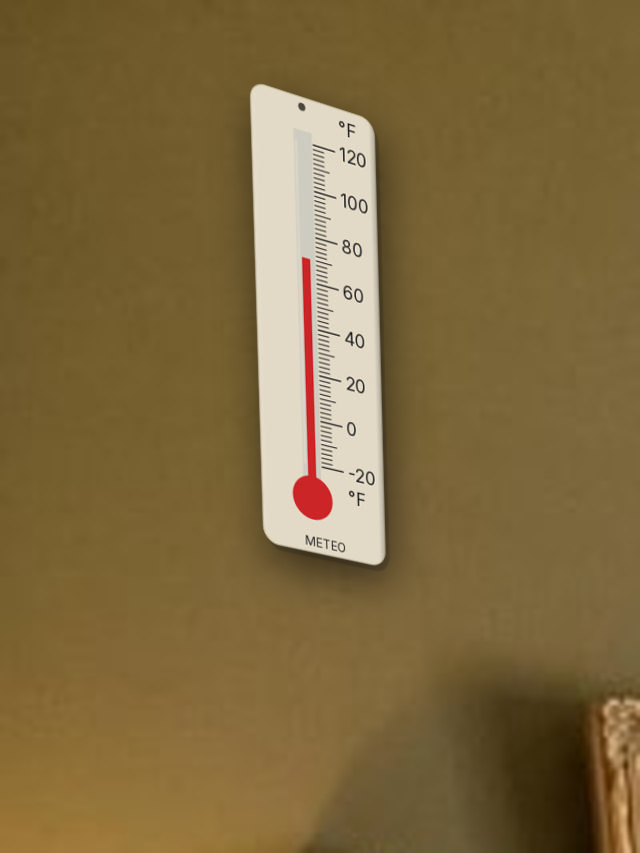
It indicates 70 °F
